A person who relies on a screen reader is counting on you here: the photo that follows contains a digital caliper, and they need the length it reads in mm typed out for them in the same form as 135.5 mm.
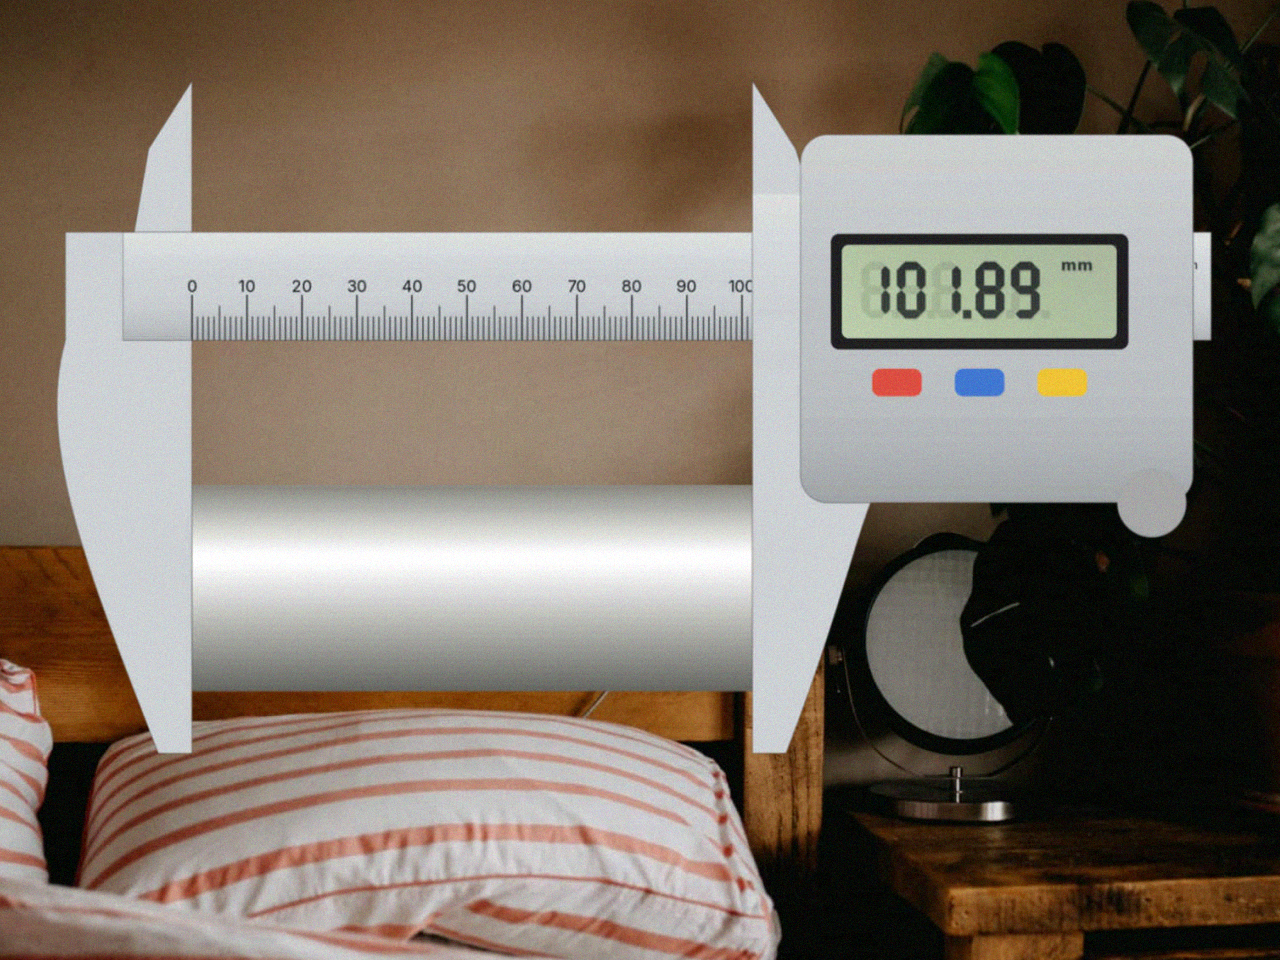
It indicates 101.89 mm
